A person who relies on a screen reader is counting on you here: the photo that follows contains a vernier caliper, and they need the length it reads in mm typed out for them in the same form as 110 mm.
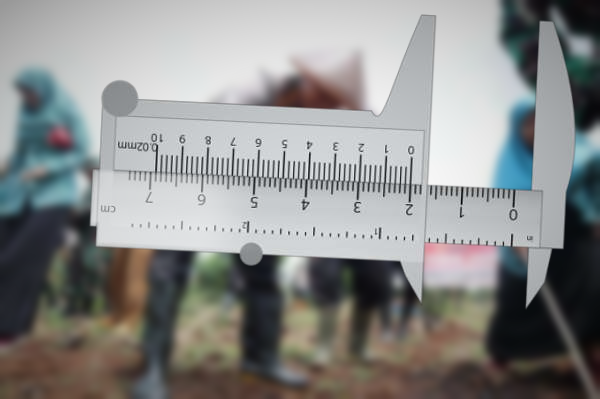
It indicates 20.0 mm
